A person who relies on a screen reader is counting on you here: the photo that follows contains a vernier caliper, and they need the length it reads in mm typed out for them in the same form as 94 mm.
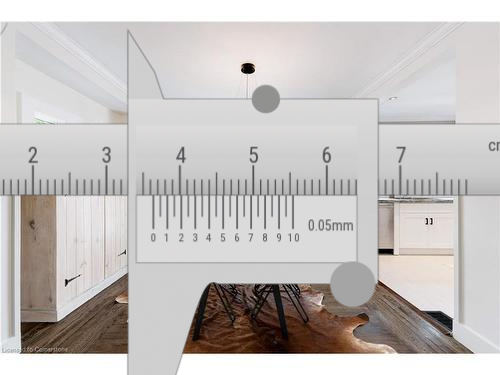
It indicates 36.4 mm
